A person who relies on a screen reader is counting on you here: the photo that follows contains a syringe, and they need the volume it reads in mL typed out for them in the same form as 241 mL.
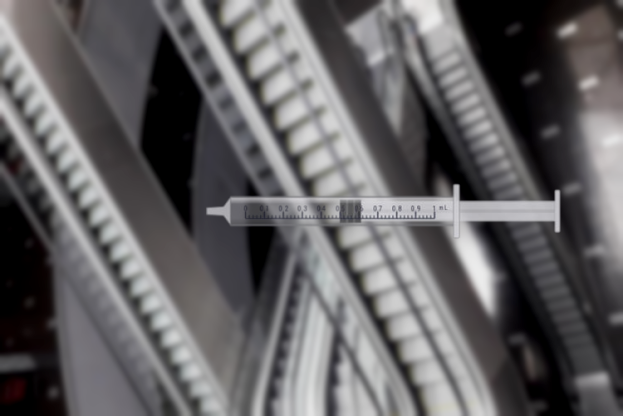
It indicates 0.5 mL
